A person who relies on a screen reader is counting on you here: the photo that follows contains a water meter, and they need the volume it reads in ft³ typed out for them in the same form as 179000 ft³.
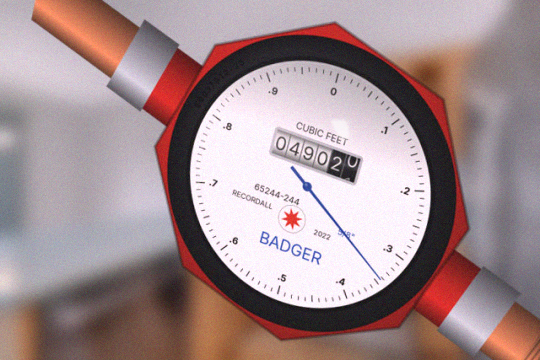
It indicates 49020.34 ft³
